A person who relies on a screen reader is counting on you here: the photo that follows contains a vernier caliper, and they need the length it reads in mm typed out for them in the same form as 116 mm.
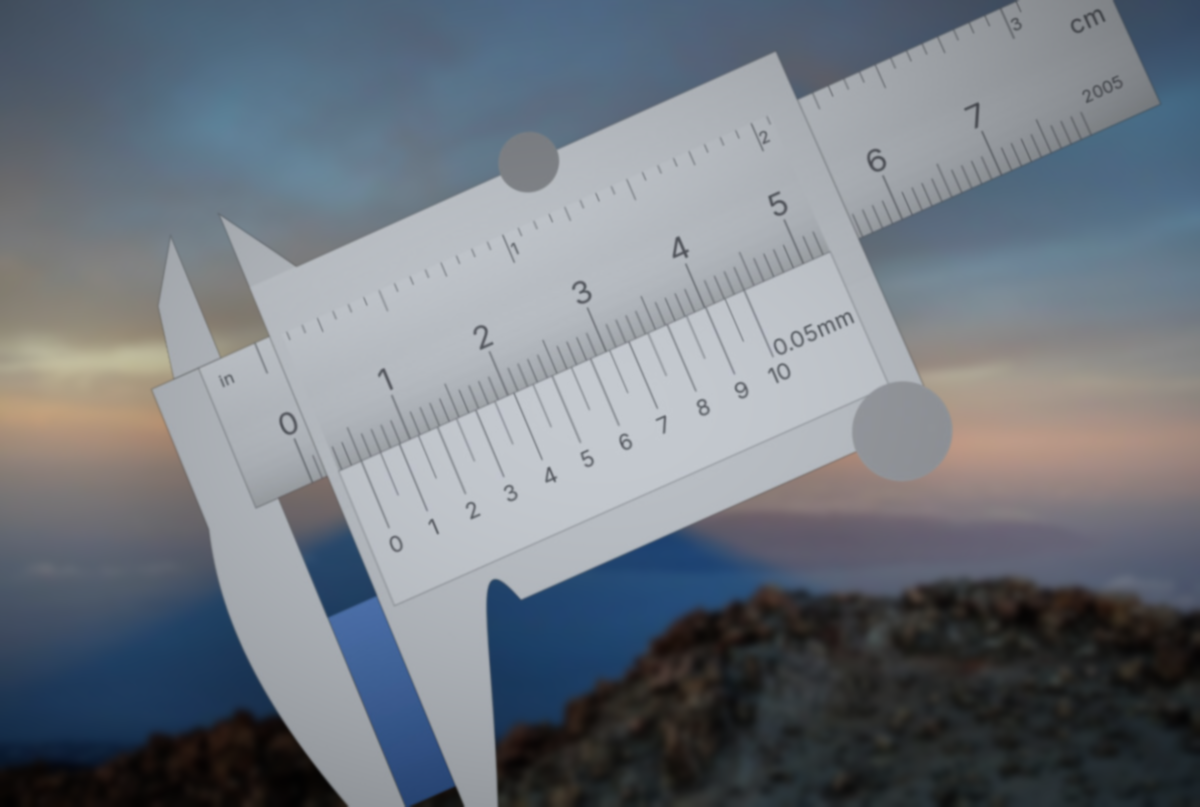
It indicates 5.0 mm
